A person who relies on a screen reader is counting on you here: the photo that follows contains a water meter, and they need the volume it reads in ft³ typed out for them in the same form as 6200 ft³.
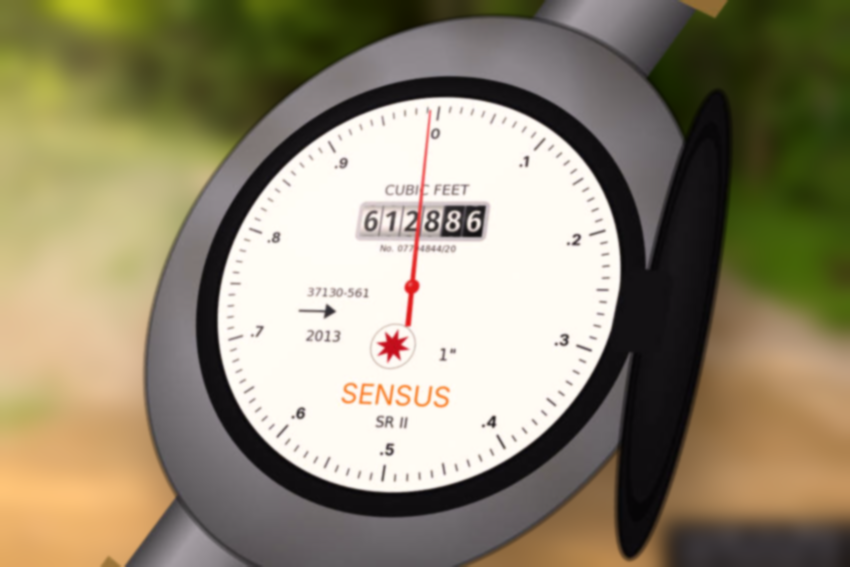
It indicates 612885.99 ft³
